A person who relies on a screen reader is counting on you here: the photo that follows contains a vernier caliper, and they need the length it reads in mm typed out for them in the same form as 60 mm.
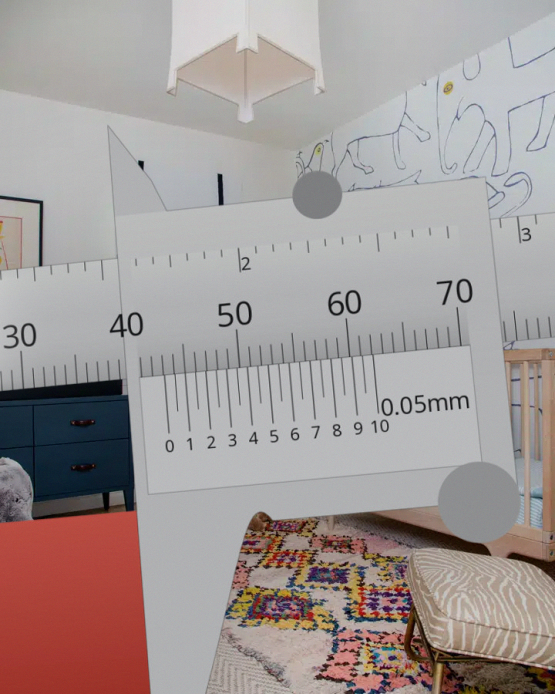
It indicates 43.1 mm
